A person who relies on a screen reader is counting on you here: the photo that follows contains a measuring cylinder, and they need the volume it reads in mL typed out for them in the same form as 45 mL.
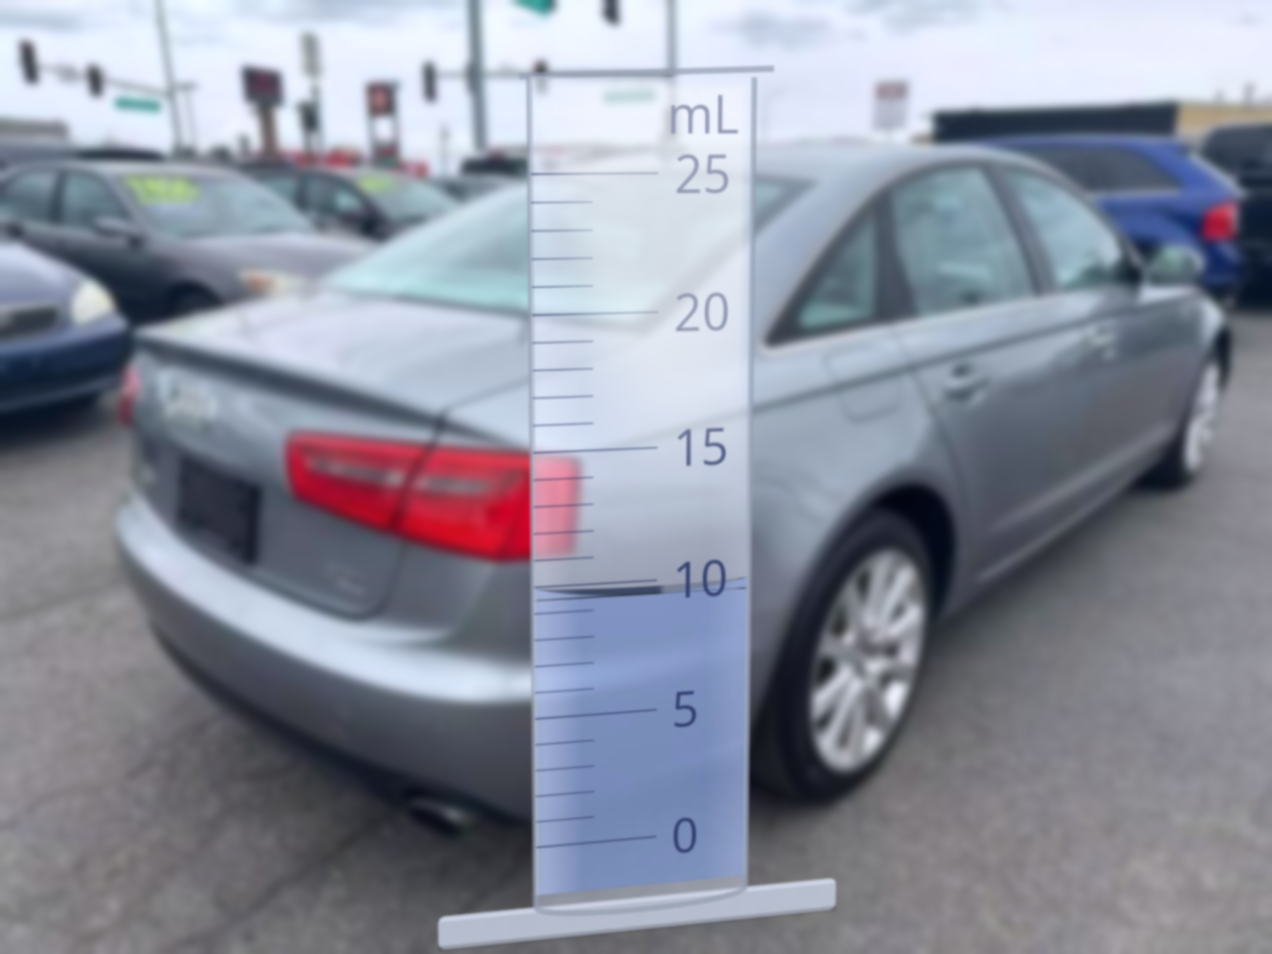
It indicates 9.5 mL
